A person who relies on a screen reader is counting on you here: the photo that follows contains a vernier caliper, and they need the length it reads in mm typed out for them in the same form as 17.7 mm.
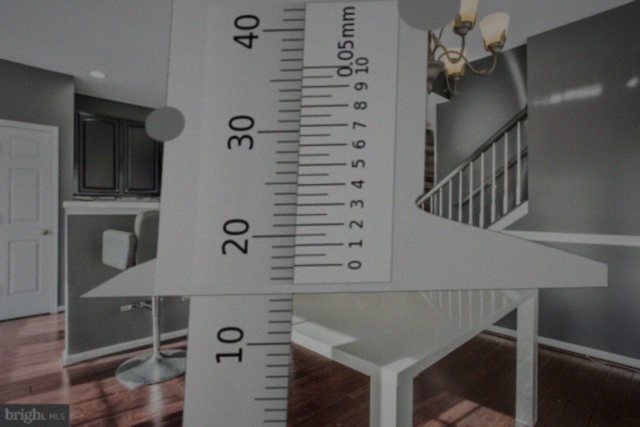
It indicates 17.2 mm
